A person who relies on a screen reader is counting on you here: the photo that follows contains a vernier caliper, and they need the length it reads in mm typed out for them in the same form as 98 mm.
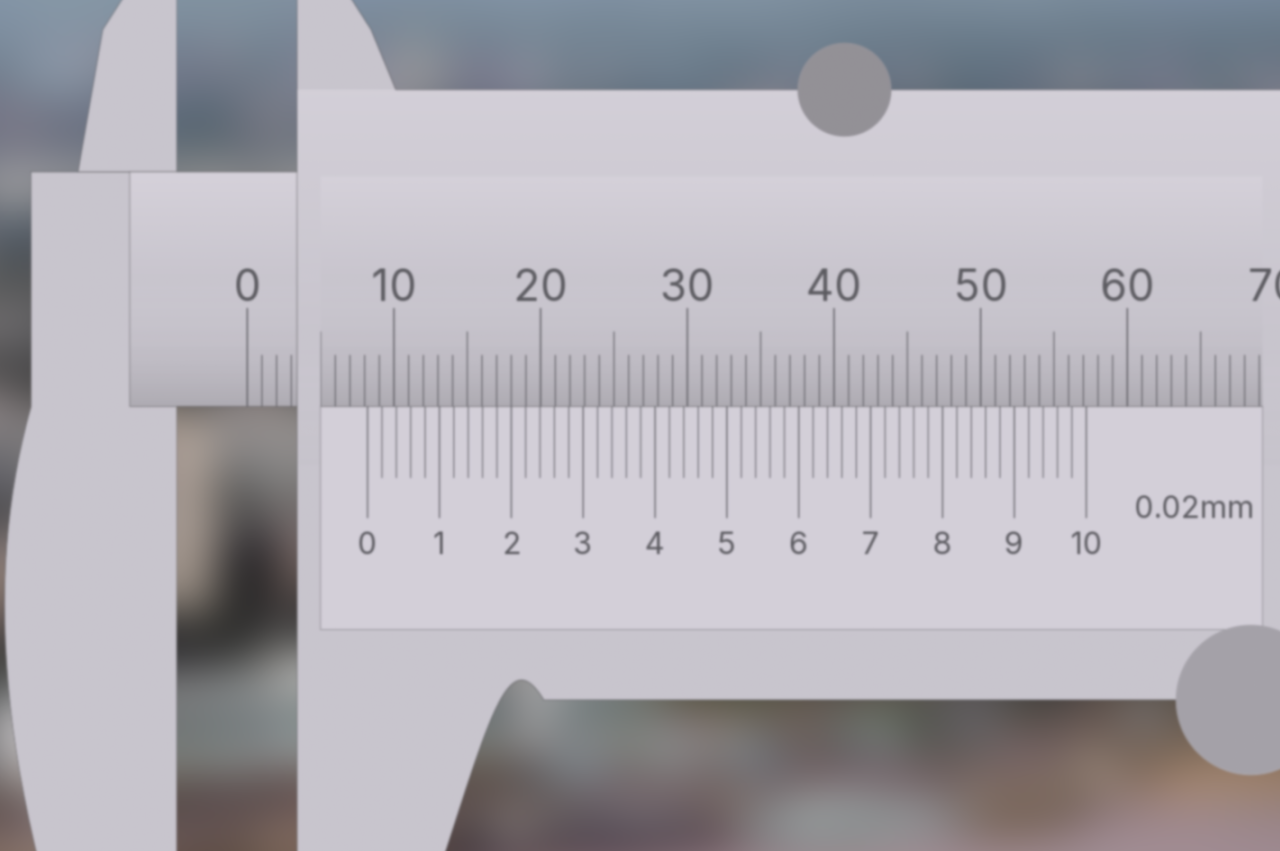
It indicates 8.2 mm
